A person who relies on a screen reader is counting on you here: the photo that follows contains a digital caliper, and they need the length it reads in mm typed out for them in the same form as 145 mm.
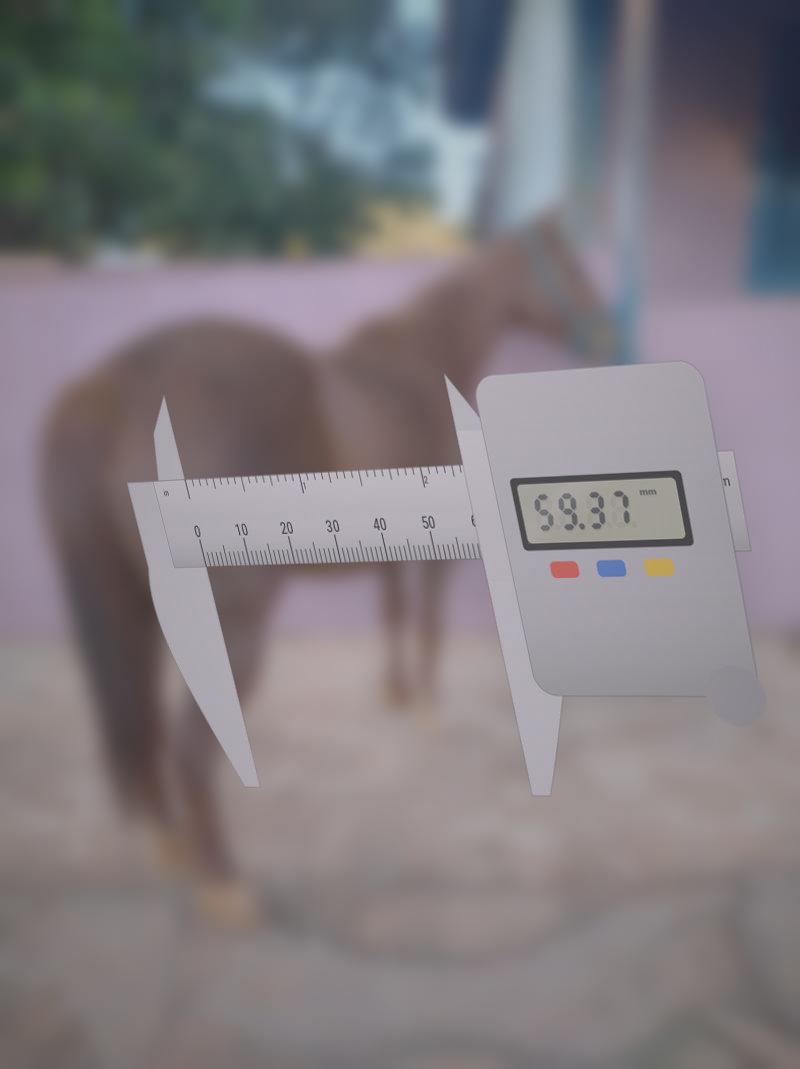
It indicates 59.37 mm
